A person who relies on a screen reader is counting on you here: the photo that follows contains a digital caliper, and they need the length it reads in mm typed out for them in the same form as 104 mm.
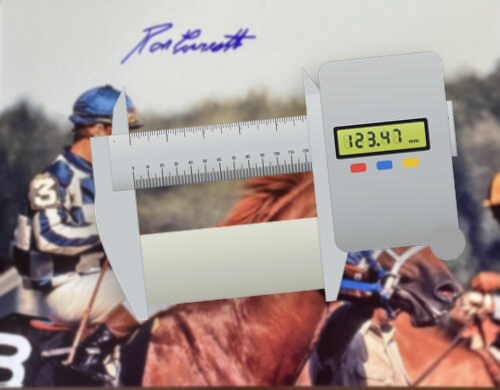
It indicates 123.47 mm
